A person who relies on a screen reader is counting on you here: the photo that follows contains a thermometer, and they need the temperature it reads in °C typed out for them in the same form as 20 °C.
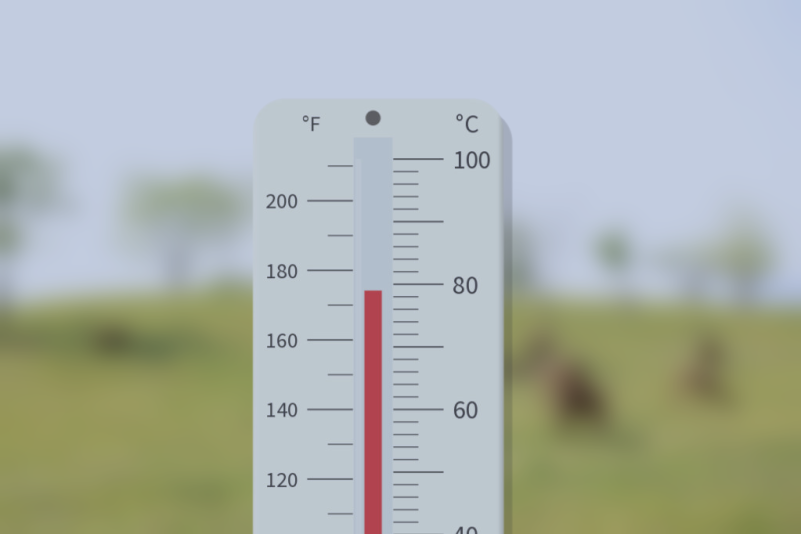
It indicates 79 °C
